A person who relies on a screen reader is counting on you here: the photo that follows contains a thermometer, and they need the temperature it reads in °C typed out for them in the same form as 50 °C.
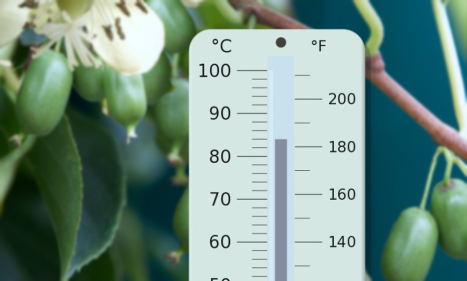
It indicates 84 °C
